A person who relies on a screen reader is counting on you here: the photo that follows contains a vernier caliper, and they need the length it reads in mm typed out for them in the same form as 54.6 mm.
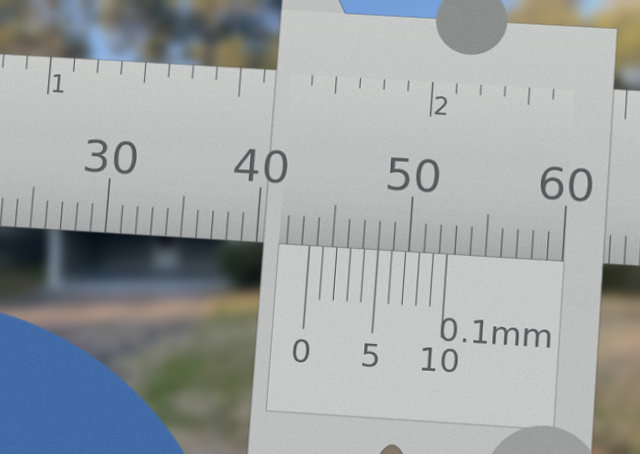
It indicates 43.5 mm
